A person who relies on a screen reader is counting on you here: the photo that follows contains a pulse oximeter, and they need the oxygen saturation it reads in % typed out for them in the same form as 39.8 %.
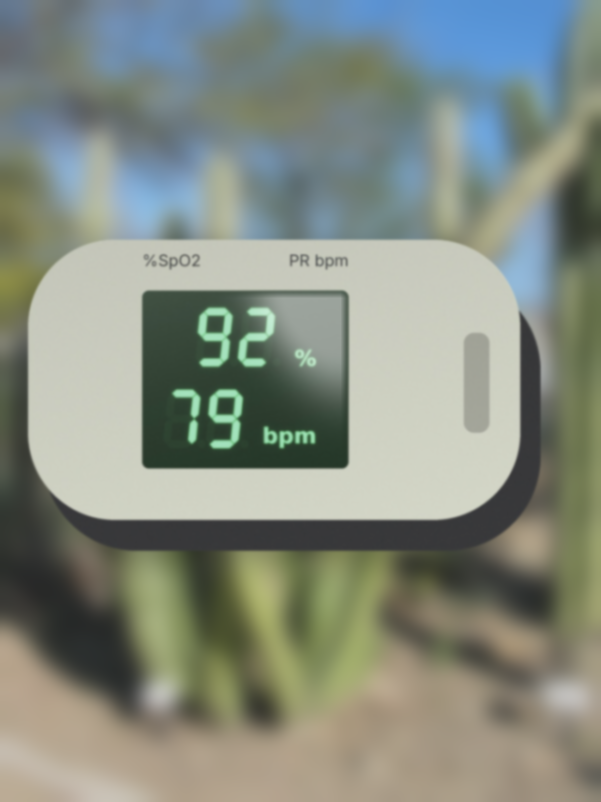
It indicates 92 %
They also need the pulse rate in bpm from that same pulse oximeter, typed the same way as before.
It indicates 79 bpm
